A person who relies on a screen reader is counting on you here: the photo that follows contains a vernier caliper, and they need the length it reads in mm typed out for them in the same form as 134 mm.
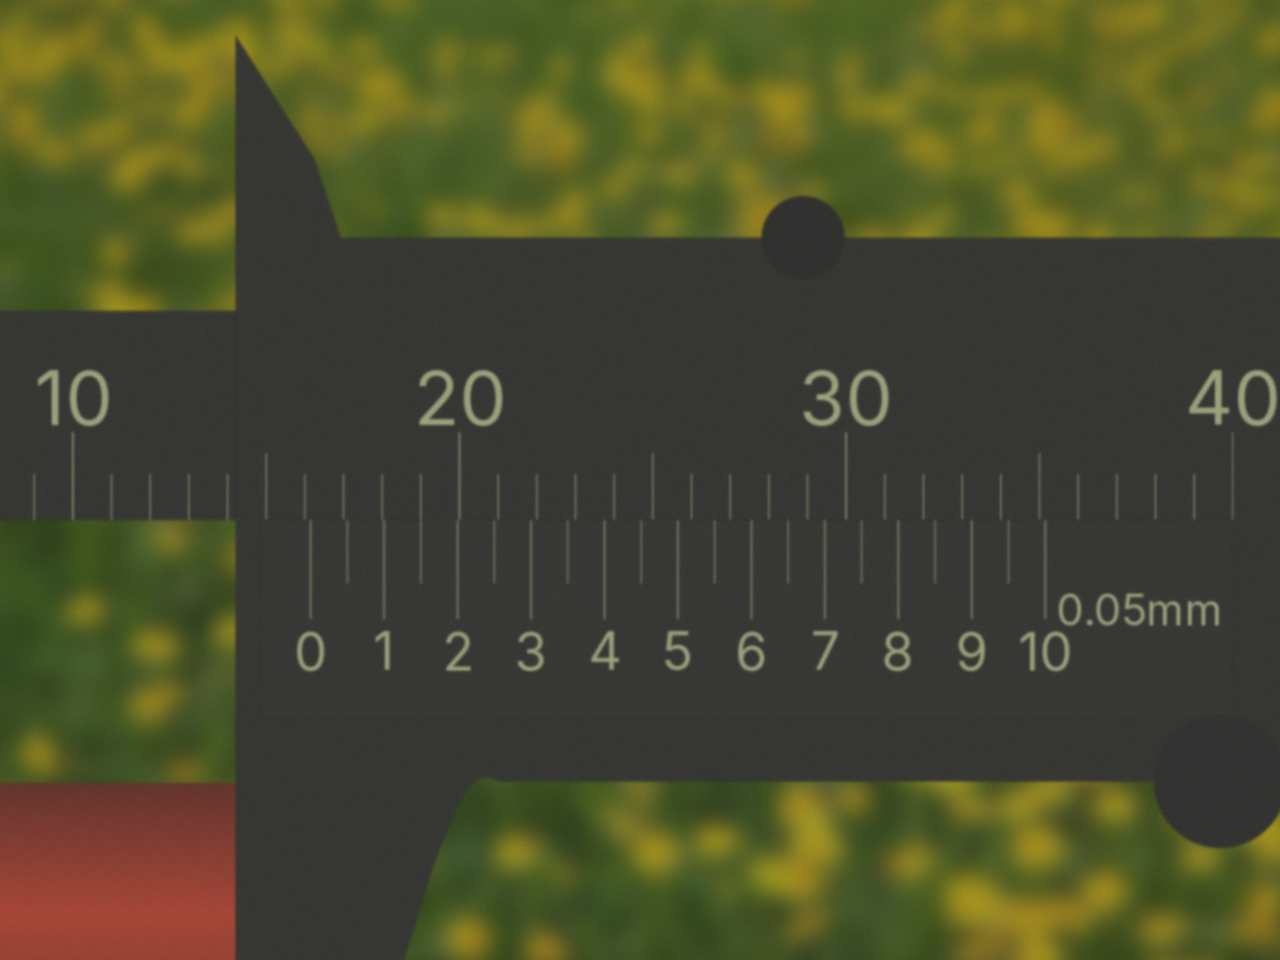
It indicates 16.15 mm
